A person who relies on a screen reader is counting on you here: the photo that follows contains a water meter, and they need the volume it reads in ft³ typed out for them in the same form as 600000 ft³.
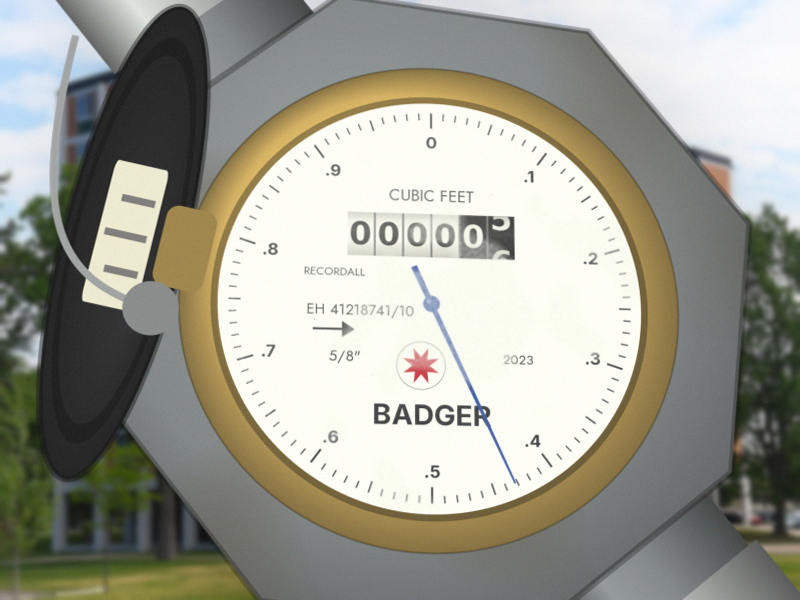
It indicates 5.43 ft³
